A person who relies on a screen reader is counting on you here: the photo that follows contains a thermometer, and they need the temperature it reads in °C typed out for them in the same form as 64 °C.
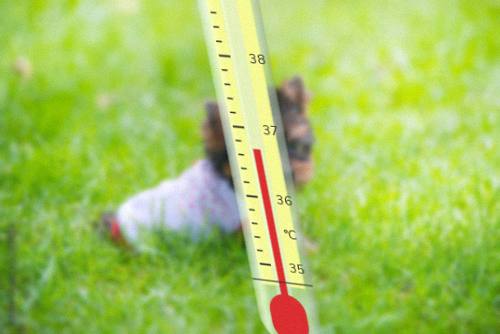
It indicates 36.7 °C
